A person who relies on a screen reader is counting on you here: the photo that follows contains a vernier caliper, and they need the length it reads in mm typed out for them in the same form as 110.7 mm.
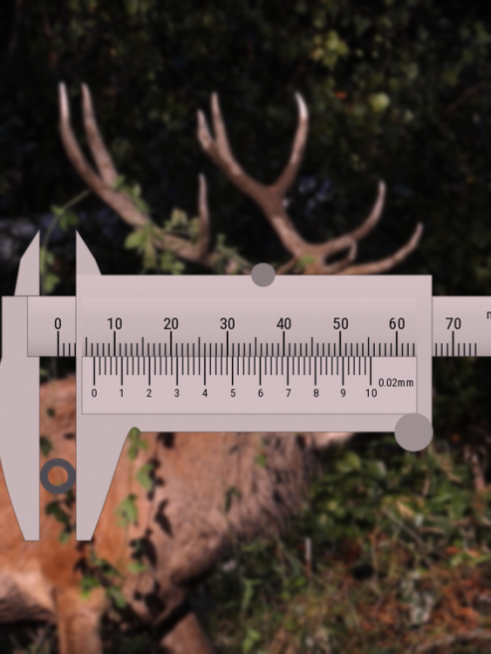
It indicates 6.4 mm
